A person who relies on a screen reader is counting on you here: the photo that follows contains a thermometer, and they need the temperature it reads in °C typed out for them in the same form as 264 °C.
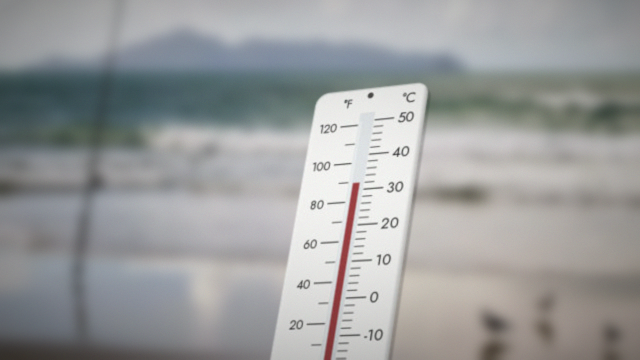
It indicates 32 °C
